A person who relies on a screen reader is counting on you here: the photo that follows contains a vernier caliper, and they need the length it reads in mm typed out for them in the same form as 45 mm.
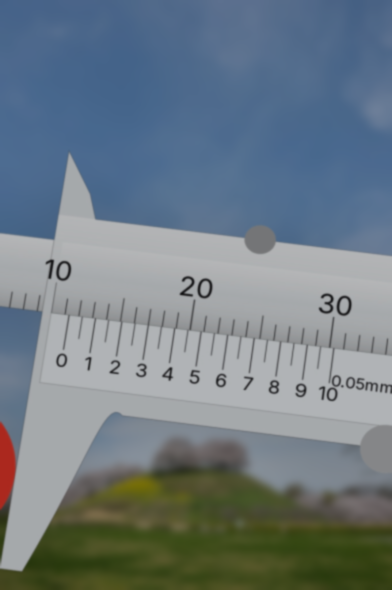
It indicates 11.3 mm
